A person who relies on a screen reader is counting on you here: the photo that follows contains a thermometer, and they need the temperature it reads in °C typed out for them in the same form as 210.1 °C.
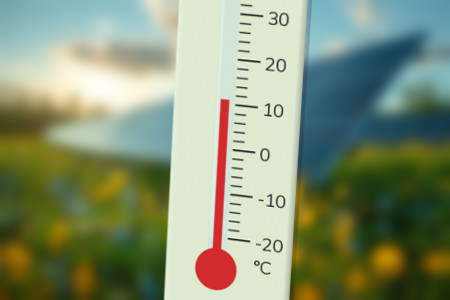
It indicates 11 °C
